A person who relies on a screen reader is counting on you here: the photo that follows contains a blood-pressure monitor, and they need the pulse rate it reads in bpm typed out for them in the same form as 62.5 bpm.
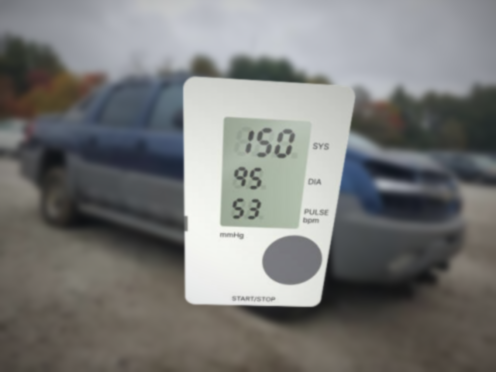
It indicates 53 bpm
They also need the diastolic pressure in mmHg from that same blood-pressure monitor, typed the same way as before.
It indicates 95 mmHg
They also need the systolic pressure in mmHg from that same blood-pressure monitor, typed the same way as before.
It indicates 150 mmHg
